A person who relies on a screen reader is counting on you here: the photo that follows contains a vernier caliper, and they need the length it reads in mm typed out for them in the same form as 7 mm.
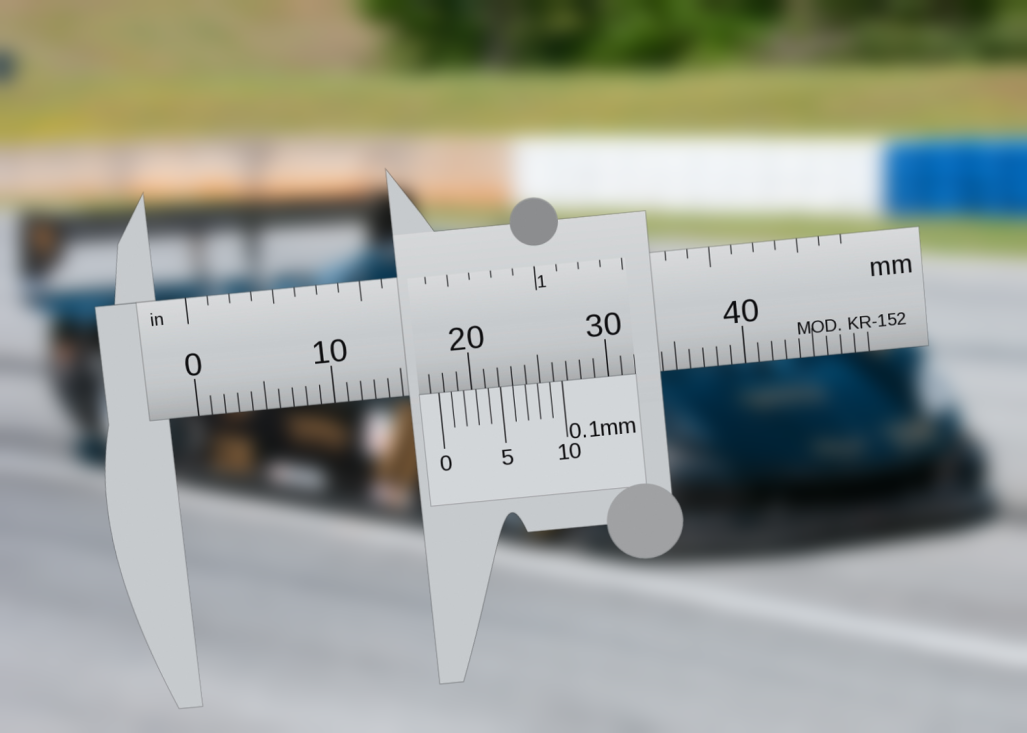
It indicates 17.6 mm
